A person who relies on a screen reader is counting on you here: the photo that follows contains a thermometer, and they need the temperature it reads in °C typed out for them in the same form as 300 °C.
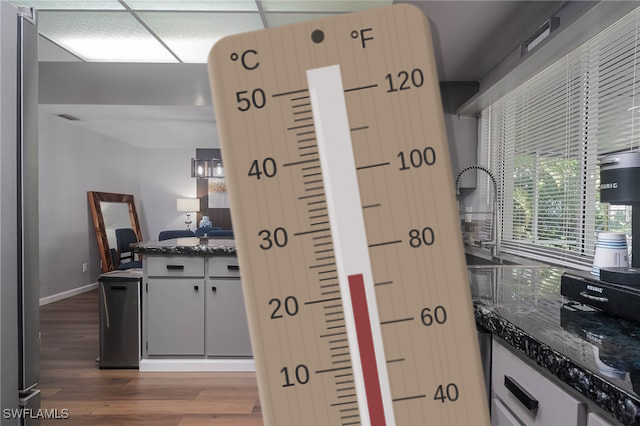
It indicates 23 °C
